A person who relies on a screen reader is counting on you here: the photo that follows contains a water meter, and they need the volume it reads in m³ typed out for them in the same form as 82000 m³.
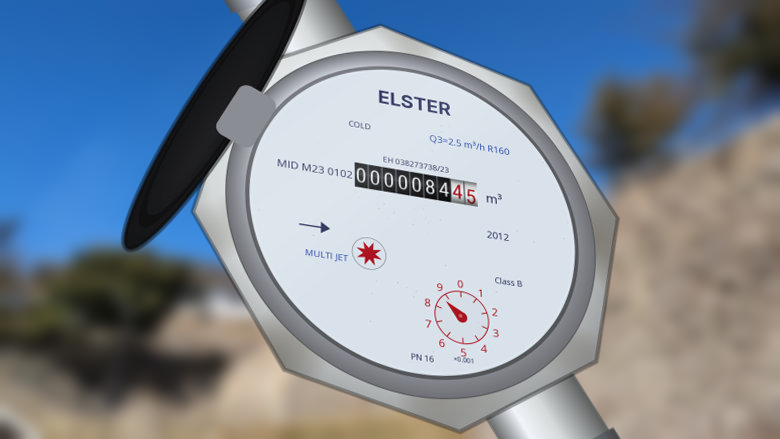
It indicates 84.448 m³
